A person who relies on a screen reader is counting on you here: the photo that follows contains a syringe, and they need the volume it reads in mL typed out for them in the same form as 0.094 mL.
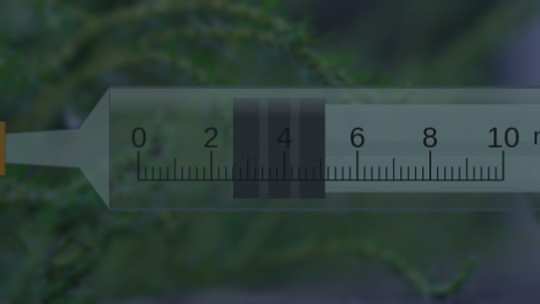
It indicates 2.6 mL
